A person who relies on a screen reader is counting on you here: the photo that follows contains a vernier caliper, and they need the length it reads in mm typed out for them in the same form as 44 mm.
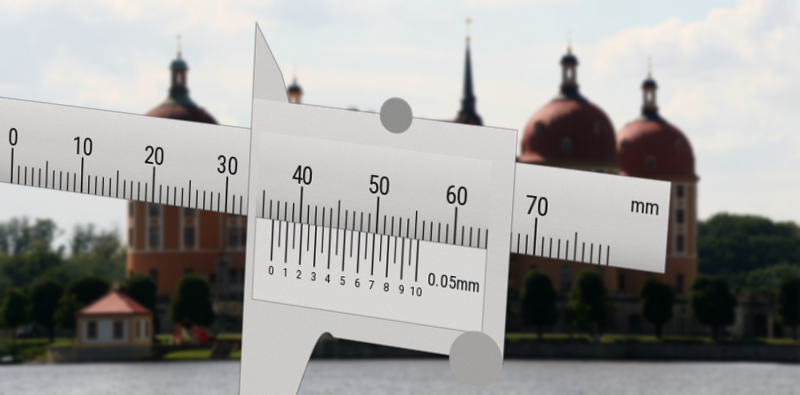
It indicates 36.4 mm
